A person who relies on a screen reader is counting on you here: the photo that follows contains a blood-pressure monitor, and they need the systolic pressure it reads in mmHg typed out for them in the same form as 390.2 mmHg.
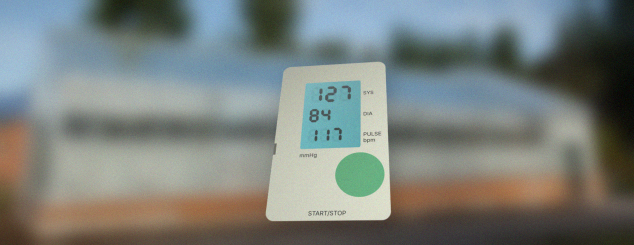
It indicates 127 mmHg
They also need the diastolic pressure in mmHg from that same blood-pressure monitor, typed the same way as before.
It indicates 84 mmHg
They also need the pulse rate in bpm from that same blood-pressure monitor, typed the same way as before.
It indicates 117 bpm
